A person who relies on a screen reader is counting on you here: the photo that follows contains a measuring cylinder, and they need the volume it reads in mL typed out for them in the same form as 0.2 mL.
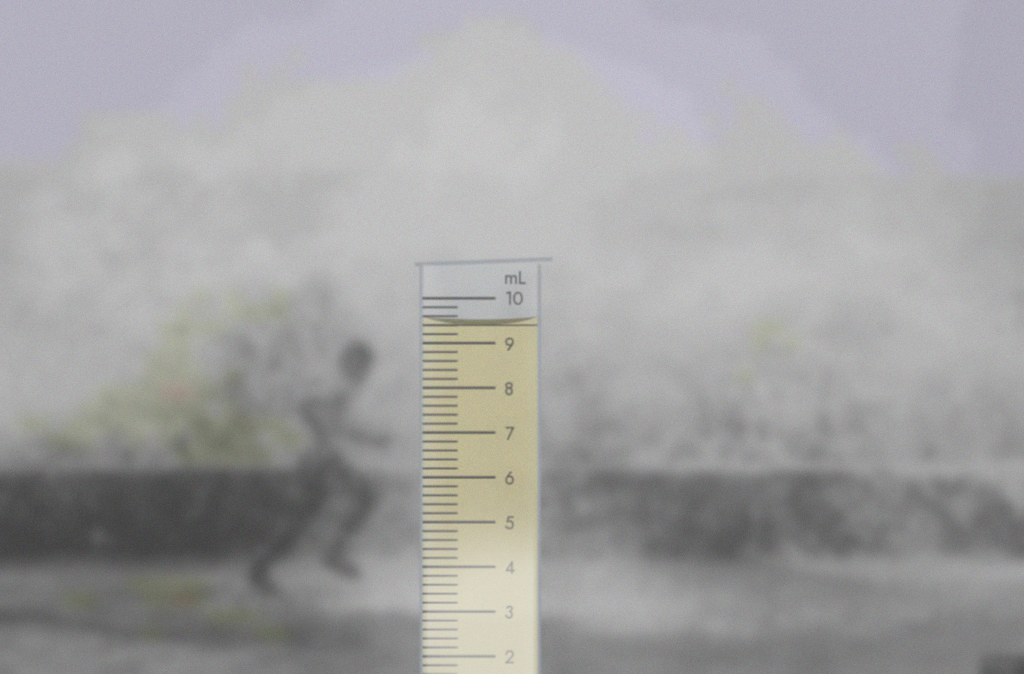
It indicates 9.4 mL
